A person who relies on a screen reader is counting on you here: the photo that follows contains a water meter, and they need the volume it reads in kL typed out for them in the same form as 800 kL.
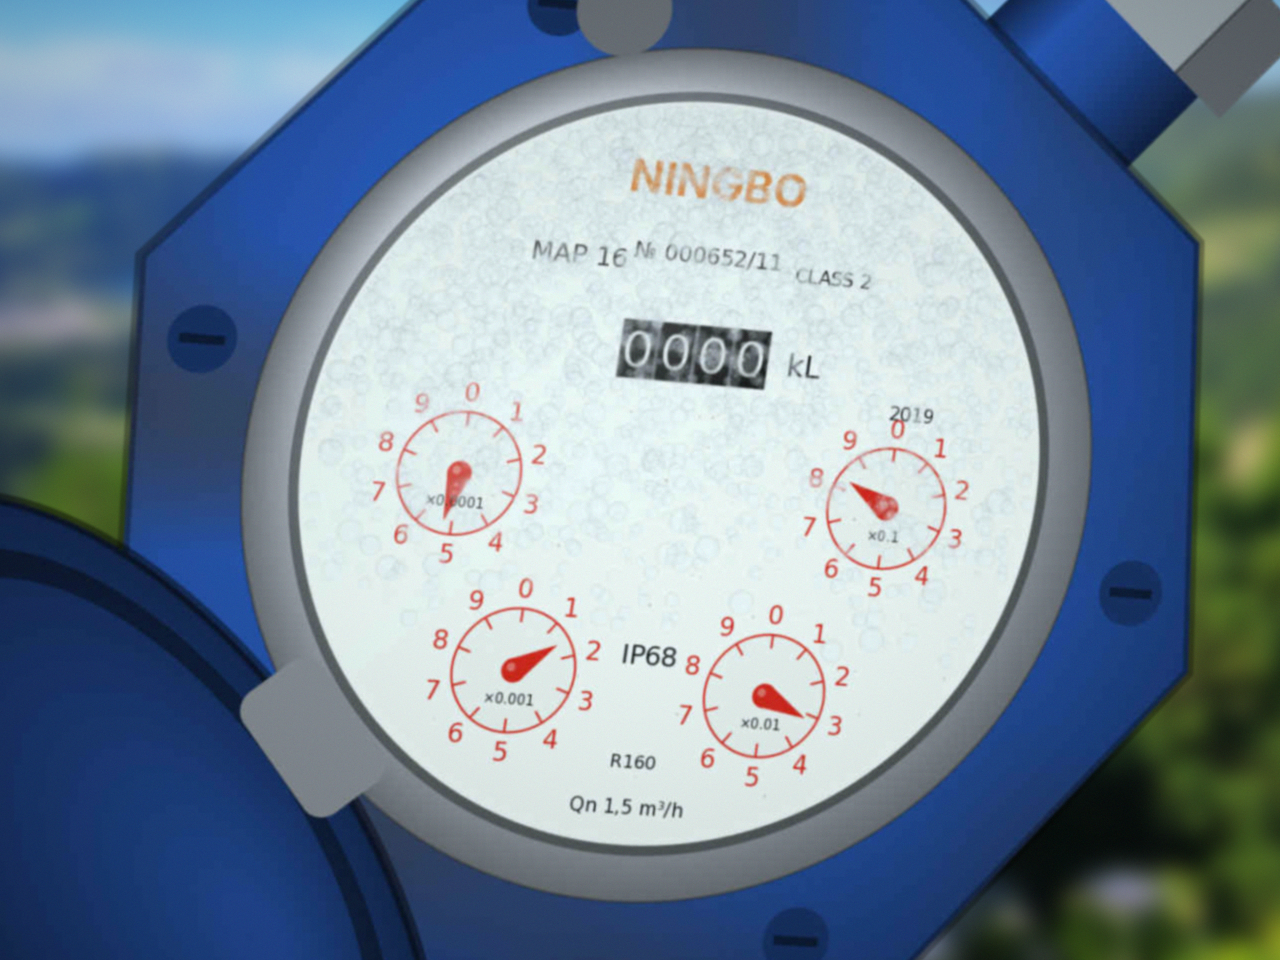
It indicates 0.8315 kL
